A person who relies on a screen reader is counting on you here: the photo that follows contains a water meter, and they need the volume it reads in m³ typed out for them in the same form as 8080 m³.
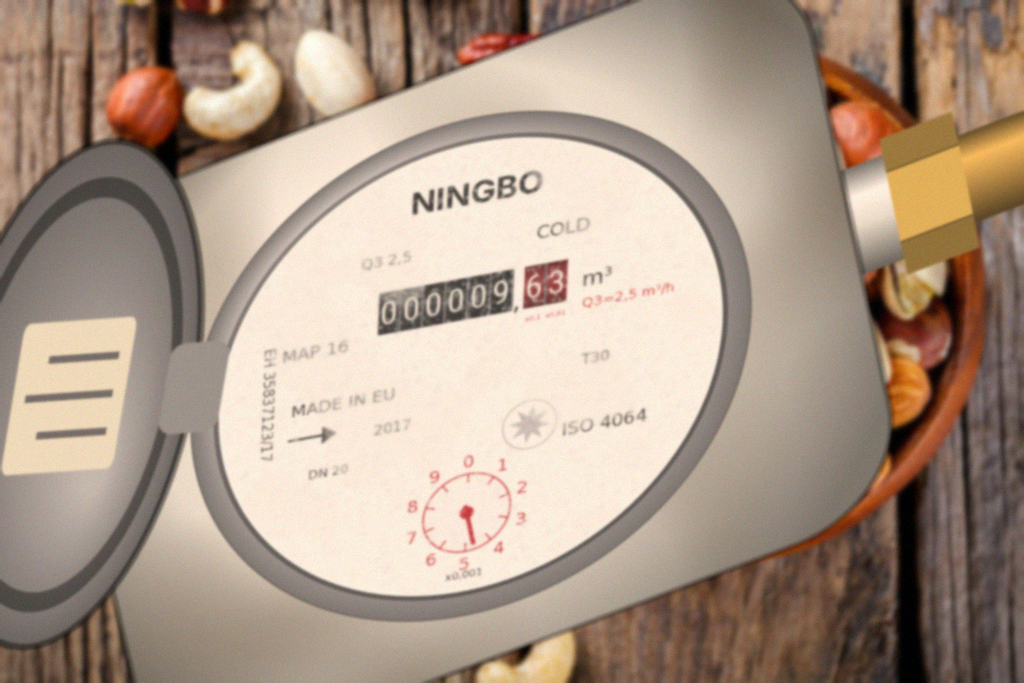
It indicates 9.634 m³
